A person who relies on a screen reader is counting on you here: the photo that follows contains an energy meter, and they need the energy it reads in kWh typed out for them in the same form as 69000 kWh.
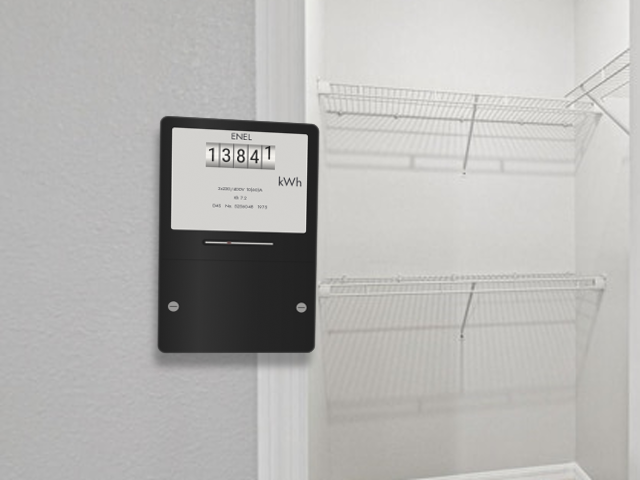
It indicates 13841 kWh
